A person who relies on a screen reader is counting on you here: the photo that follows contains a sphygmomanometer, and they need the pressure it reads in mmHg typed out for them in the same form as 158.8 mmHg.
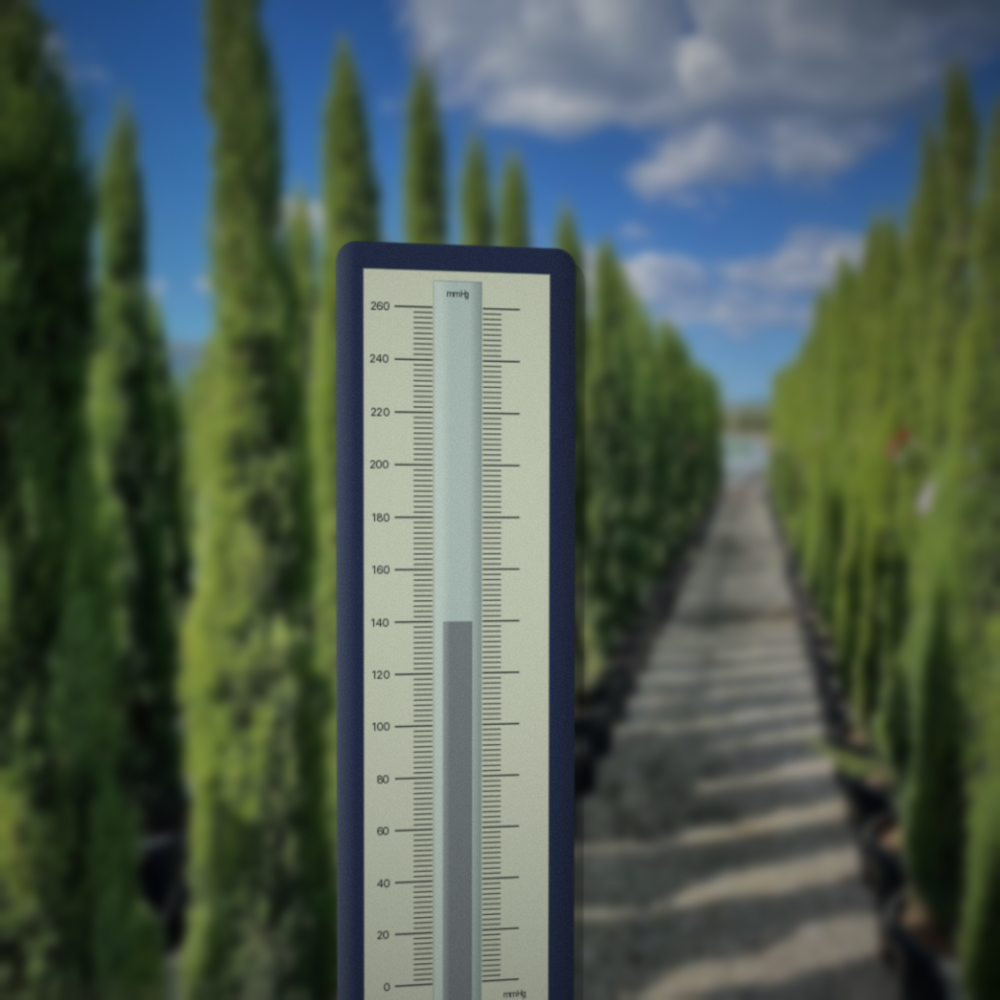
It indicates 140 mmHg
